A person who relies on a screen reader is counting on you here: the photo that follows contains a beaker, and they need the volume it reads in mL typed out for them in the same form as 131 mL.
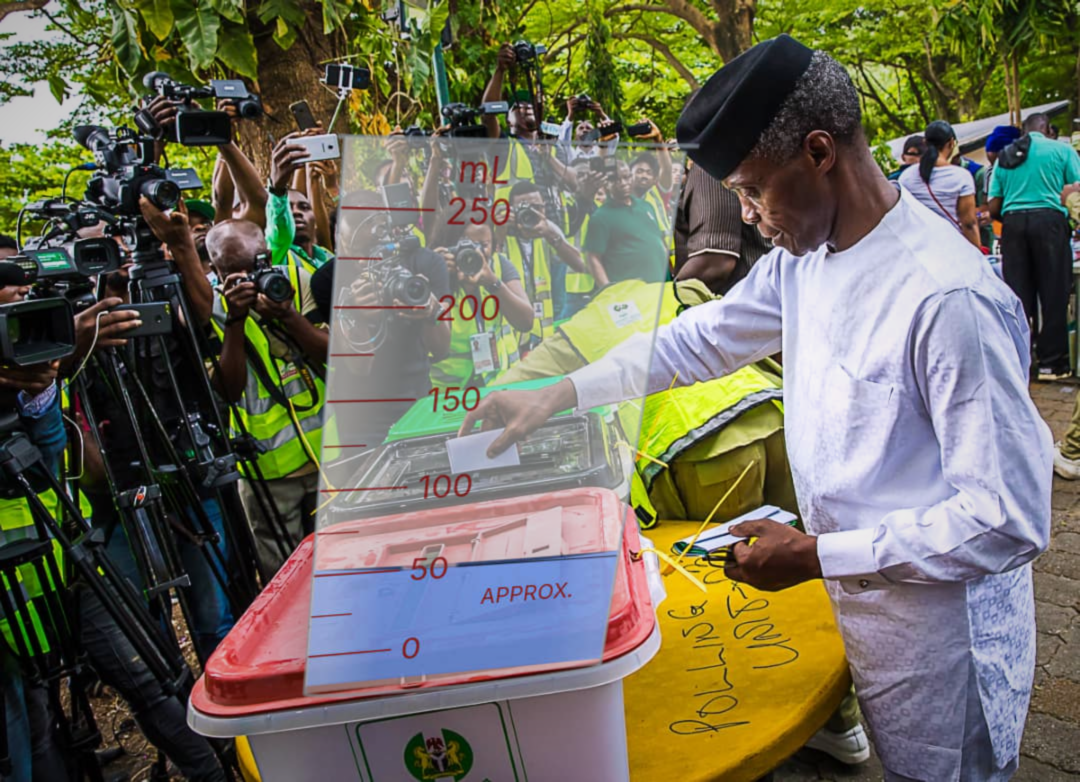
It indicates 50 mL
